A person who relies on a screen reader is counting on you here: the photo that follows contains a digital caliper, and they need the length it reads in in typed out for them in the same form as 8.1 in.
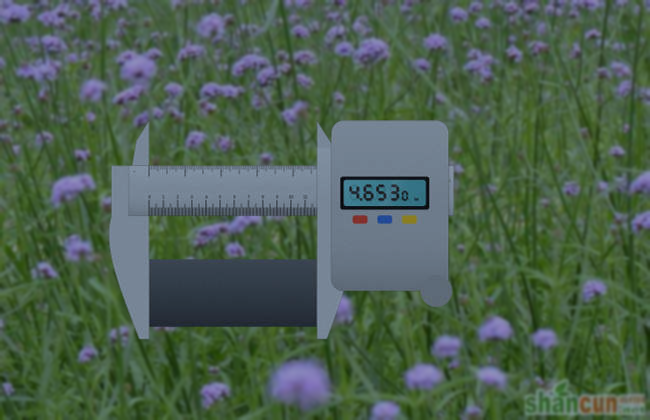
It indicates 4.6530 in
